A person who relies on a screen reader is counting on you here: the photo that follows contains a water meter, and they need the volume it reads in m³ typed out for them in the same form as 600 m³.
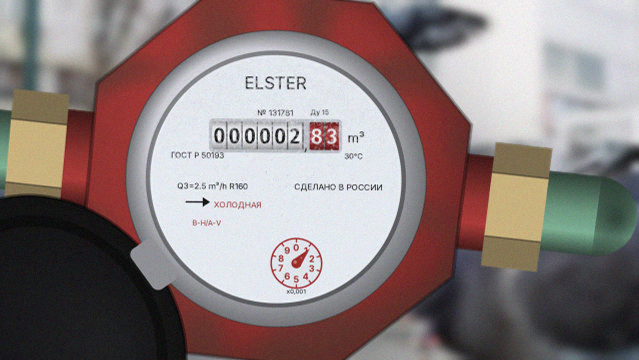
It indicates 2.831 m³
